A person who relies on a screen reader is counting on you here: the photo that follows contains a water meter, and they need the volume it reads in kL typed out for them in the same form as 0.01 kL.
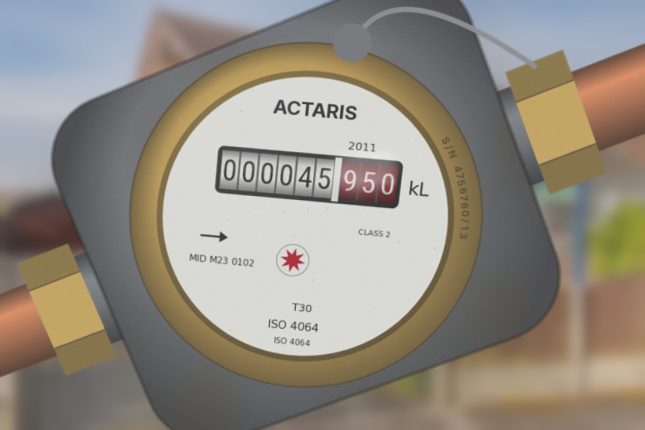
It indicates 45.950 kL
